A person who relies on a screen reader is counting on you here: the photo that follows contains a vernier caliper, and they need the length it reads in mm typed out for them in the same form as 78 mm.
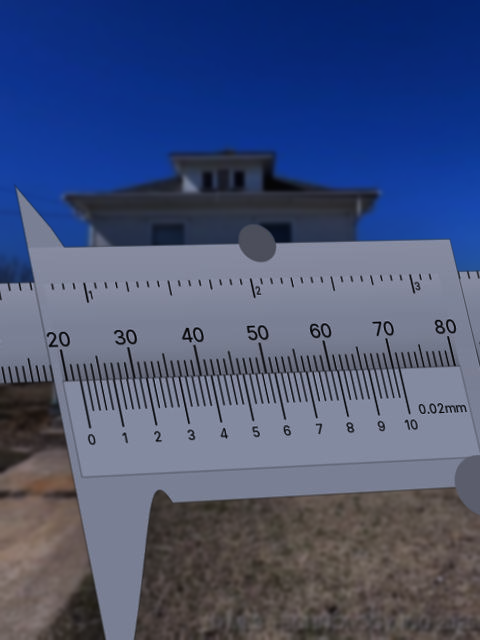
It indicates 22.0 mm
